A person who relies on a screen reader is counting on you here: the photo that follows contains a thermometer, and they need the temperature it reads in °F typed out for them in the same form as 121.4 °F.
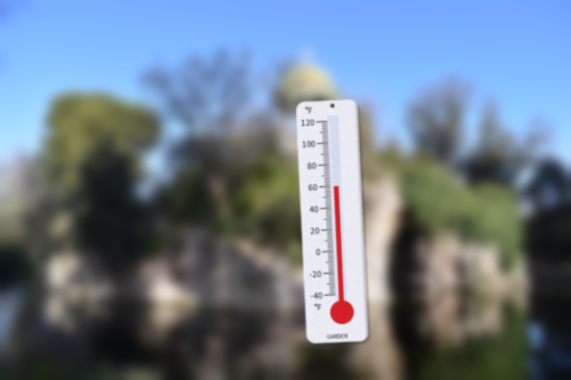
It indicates 60 °F
